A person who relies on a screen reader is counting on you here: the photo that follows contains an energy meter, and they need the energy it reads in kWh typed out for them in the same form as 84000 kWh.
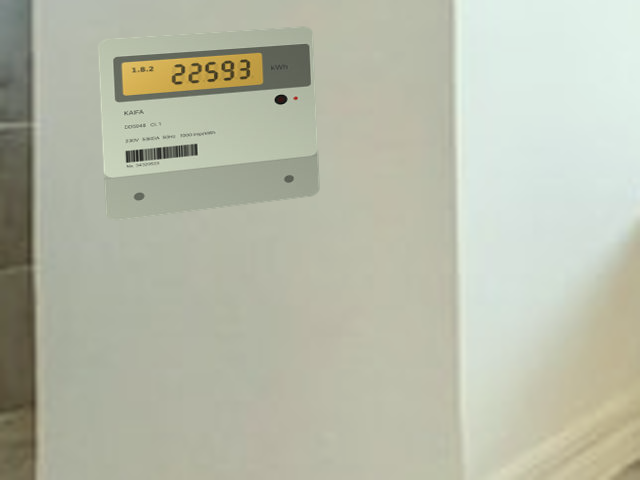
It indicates 22593 kWh
